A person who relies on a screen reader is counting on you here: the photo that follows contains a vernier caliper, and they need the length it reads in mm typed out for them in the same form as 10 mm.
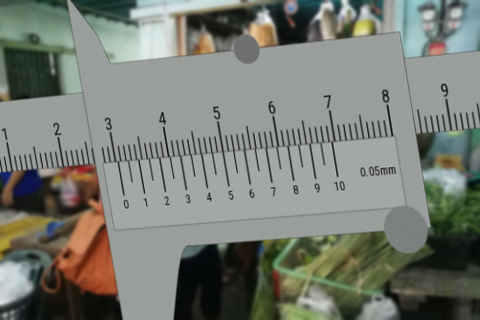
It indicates 30.5 mm
